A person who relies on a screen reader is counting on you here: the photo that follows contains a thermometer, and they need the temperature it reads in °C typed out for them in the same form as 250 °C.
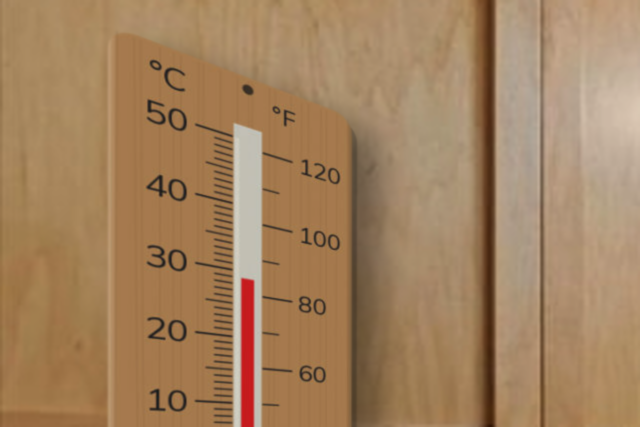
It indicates 29 °C
